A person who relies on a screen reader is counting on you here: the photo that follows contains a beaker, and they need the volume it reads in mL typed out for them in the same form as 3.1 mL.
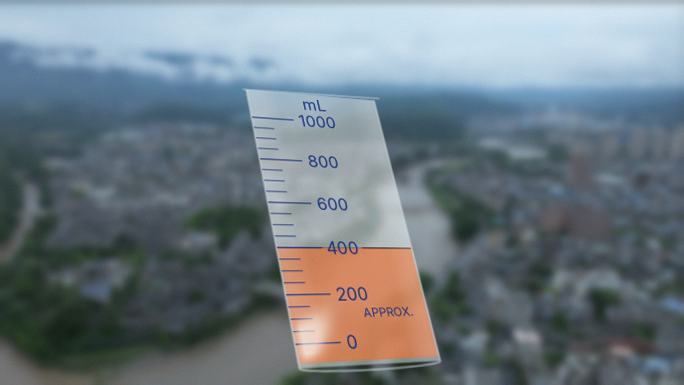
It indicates 400 mL
